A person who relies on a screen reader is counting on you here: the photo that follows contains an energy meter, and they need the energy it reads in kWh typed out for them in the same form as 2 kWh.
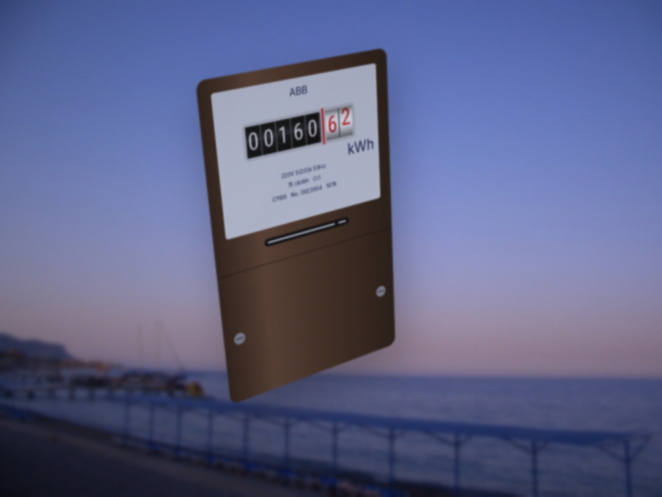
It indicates 160.62 kWh
